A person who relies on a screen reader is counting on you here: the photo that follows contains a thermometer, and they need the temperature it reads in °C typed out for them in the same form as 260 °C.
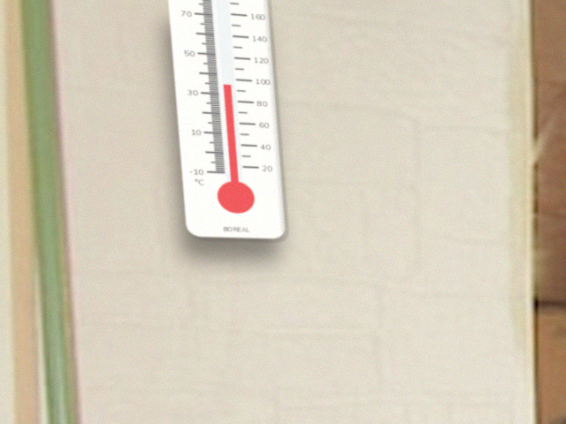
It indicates 35 °C
